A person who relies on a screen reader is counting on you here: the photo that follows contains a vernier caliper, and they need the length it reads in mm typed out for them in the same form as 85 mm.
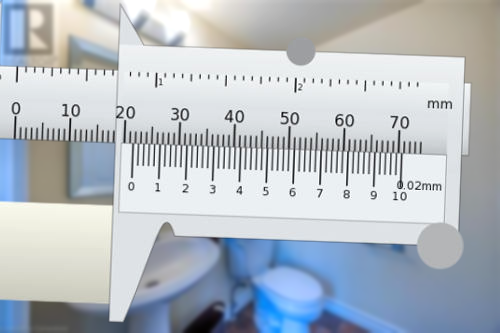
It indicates 21.6 mm
